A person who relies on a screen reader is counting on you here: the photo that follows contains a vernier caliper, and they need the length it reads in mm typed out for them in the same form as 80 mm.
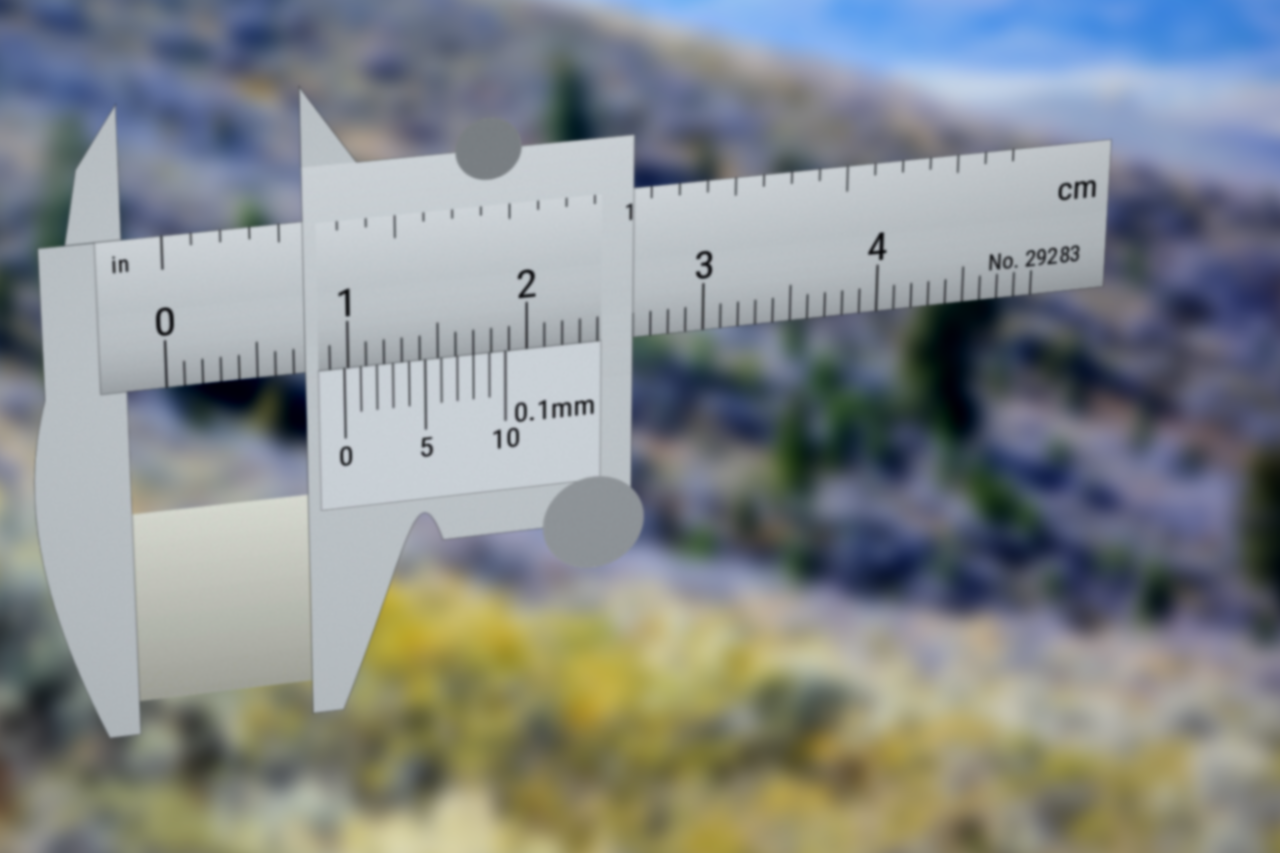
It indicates 9.8 mm
